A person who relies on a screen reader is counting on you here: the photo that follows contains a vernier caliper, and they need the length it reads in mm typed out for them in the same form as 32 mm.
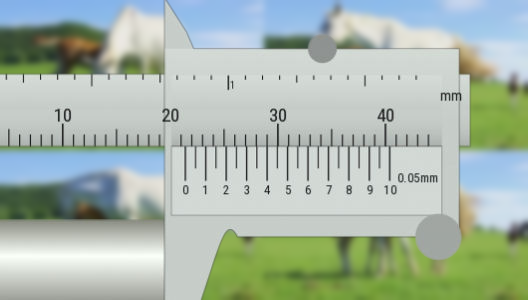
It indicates 21.4 mm
